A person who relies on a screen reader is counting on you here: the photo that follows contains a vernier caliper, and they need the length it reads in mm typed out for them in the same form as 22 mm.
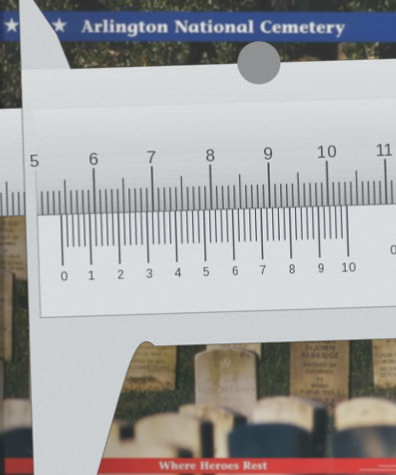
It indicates 54.2 mm
